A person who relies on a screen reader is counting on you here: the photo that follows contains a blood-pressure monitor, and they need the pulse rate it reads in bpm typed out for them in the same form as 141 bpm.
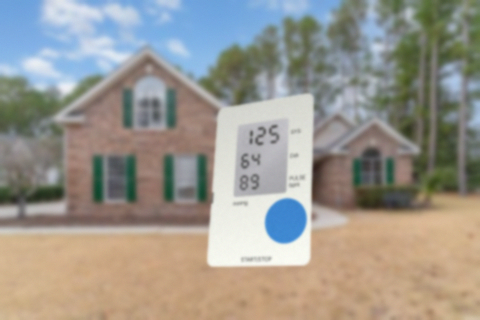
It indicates 89 bpm
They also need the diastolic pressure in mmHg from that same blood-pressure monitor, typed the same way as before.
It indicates 64 mmHg
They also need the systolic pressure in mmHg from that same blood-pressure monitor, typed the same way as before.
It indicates 125 mmHg
